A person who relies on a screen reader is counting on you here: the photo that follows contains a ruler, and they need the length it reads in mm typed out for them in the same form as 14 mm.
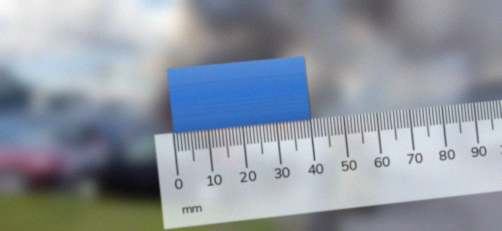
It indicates 40 mm
